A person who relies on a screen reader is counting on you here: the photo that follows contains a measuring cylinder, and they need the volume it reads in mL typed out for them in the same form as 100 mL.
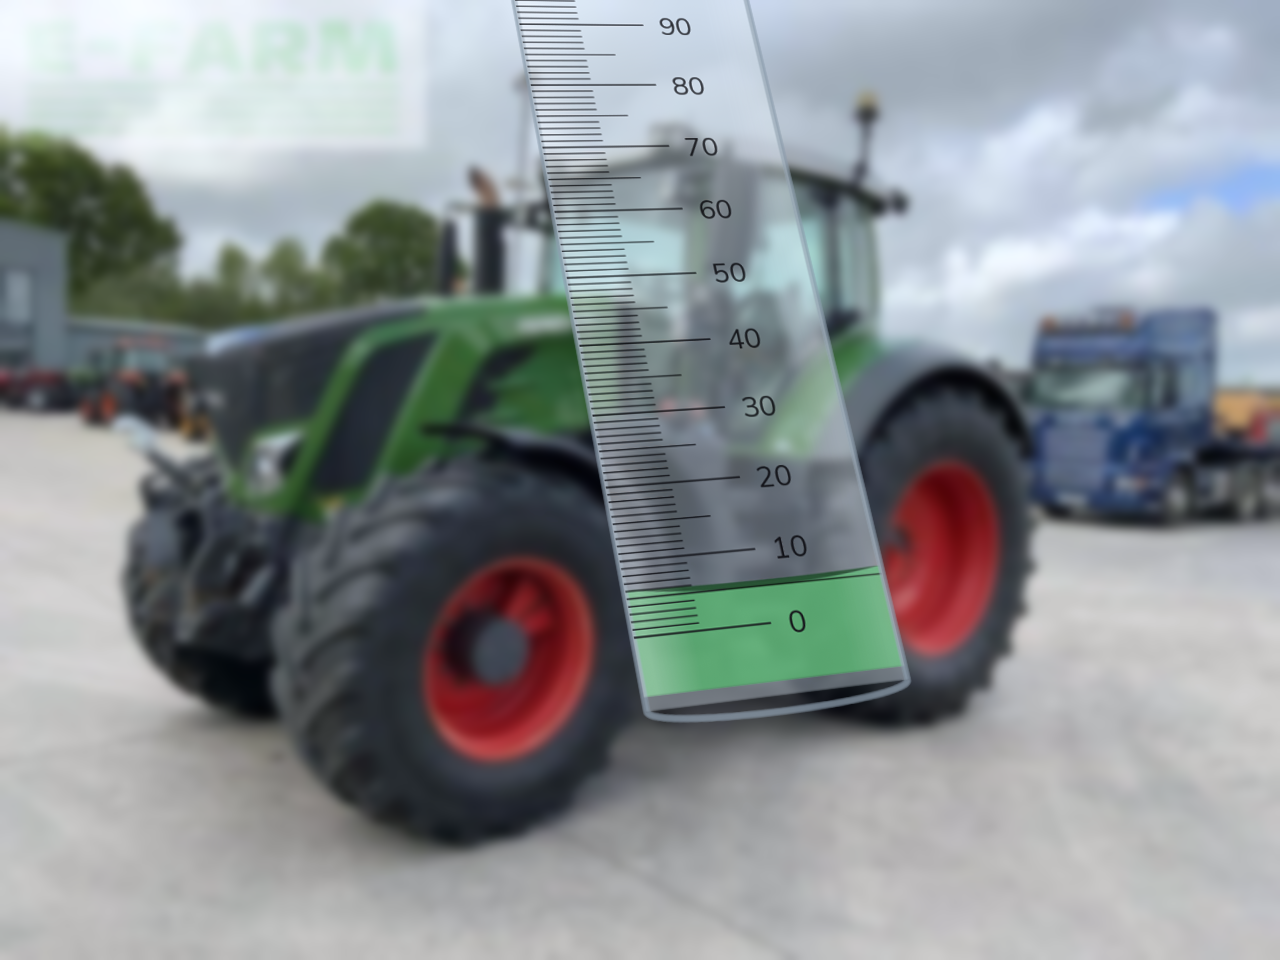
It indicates 5 mL
